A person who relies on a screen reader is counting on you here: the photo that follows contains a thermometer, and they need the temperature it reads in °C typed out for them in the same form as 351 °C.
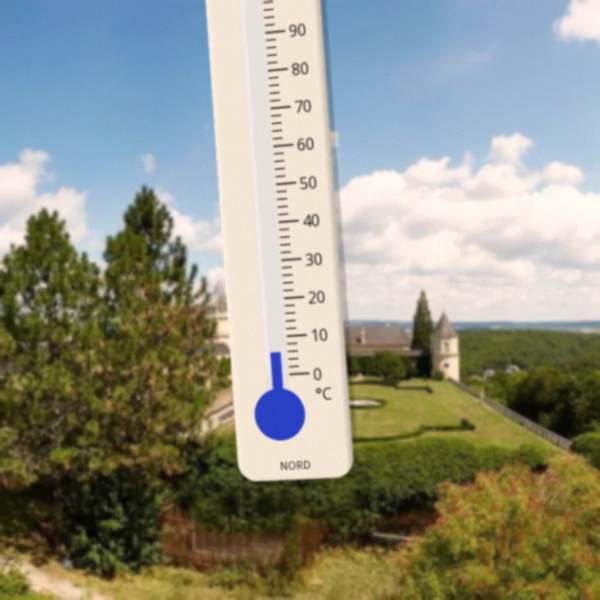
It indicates 6 °C
